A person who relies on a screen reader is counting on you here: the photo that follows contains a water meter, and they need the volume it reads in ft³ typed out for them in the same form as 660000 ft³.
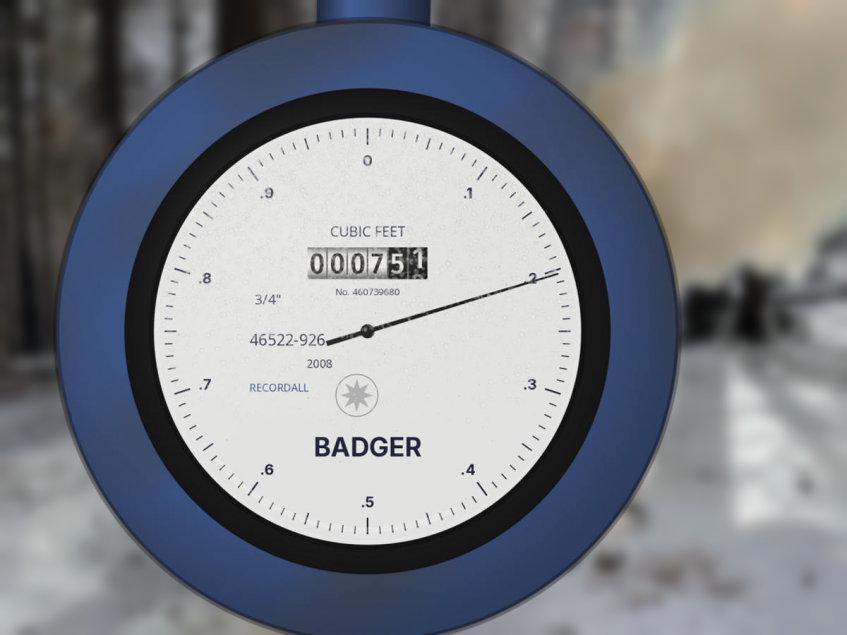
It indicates 751.20 ft³
